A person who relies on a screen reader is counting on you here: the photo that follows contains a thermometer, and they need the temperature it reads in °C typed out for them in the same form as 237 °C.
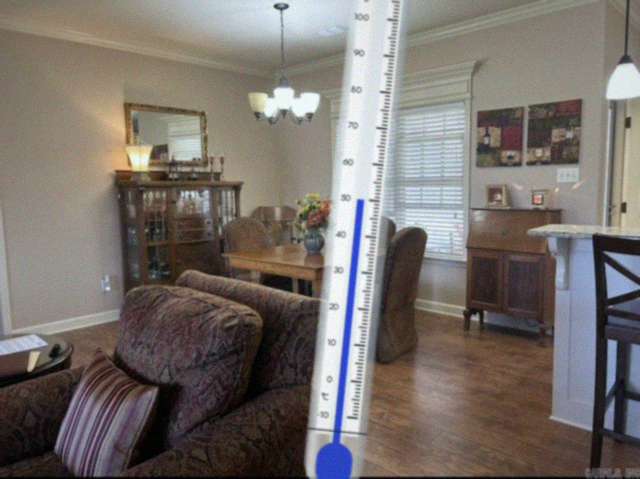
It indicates 50 °C
